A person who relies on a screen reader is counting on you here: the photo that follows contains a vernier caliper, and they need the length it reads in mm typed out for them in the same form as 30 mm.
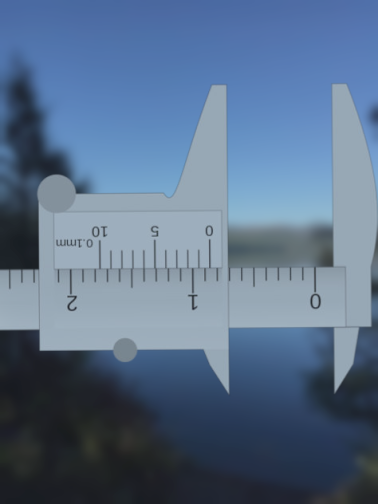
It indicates 8.6 mm
